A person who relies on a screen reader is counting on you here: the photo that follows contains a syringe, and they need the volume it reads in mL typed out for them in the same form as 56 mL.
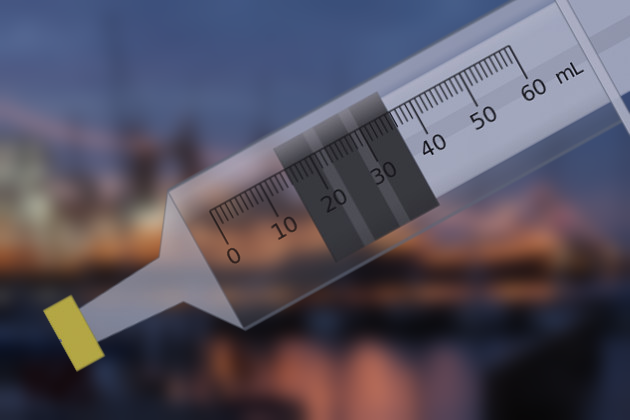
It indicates 15 mL
